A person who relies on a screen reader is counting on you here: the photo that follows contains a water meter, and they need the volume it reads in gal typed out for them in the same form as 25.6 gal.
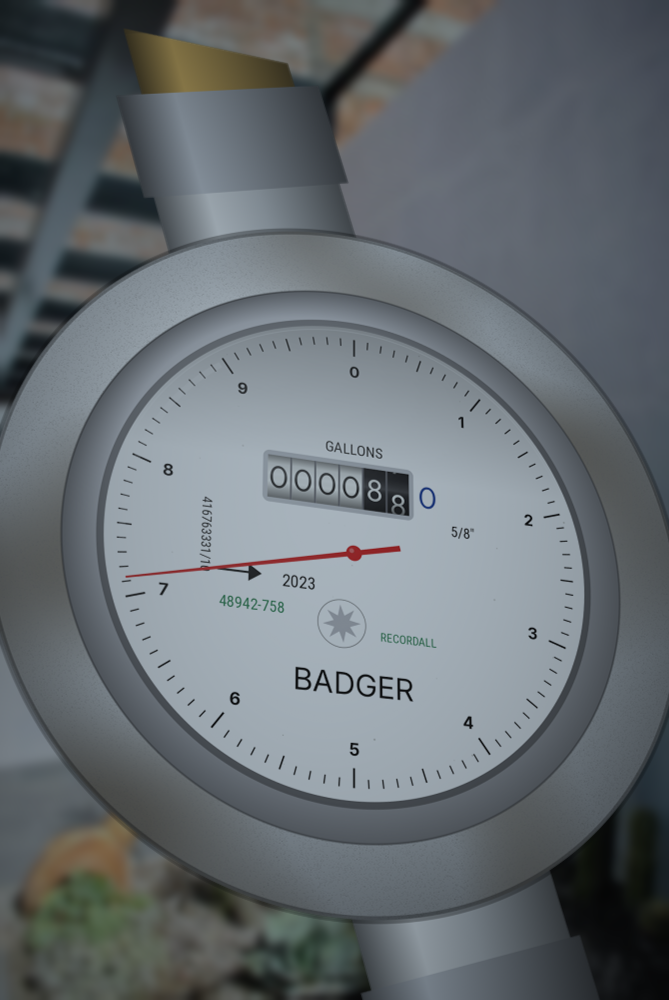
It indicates 877.1 gal
